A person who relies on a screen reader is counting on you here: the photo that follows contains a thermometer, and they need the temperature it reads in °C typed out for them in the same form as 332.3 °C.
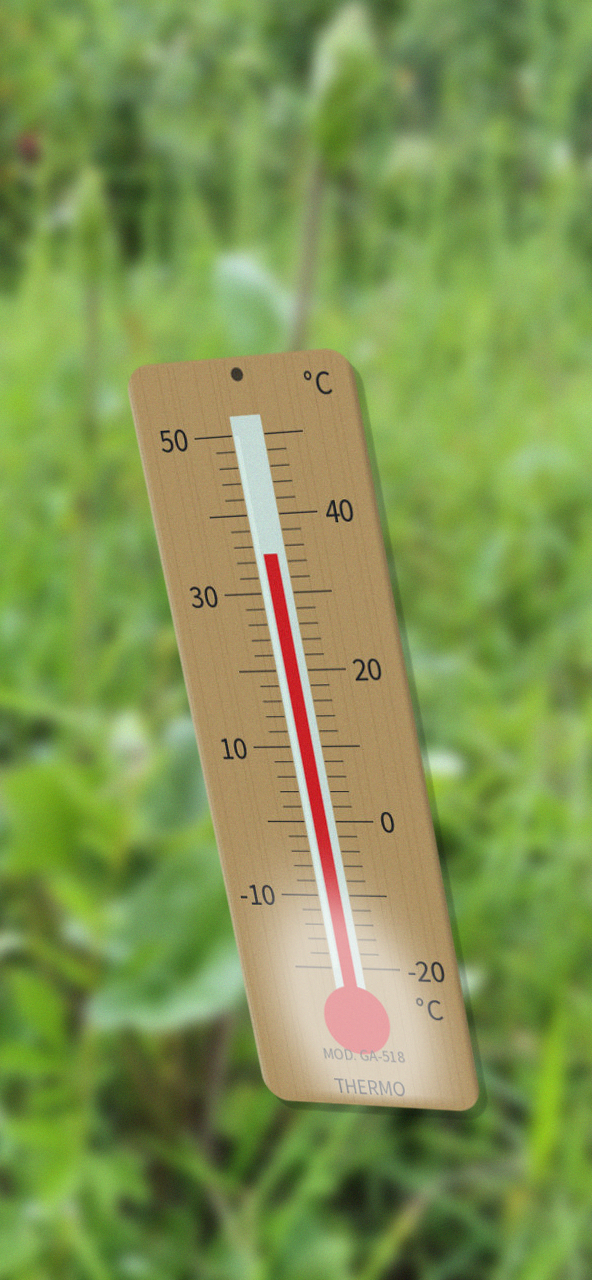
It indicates 35 °C
